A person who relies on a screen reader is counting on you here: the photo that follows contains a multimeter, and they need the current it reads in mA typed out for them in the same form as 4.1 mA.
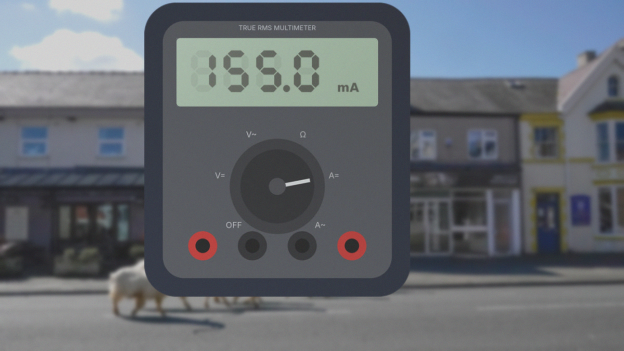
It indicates 155.0 mA
